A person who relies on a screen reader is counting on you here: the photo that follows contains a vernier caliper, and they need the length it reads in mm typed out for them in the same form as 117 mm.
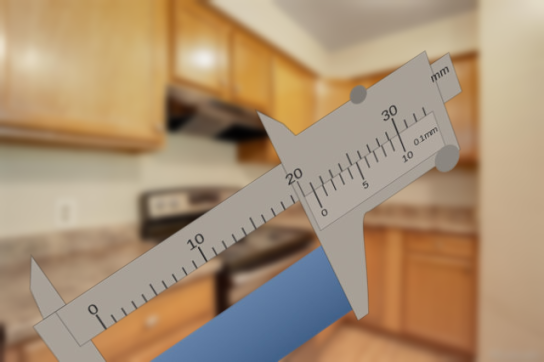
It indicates 21.0 mm
